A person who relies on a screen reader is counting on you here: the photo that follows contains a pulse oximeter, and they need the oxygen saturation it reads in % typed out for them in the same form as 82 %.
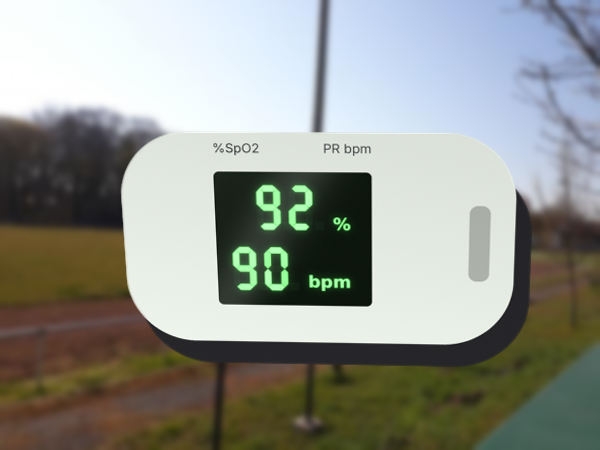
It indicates 92 %
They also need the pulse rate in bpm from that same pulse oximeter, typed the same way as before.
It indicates 90 bpm
